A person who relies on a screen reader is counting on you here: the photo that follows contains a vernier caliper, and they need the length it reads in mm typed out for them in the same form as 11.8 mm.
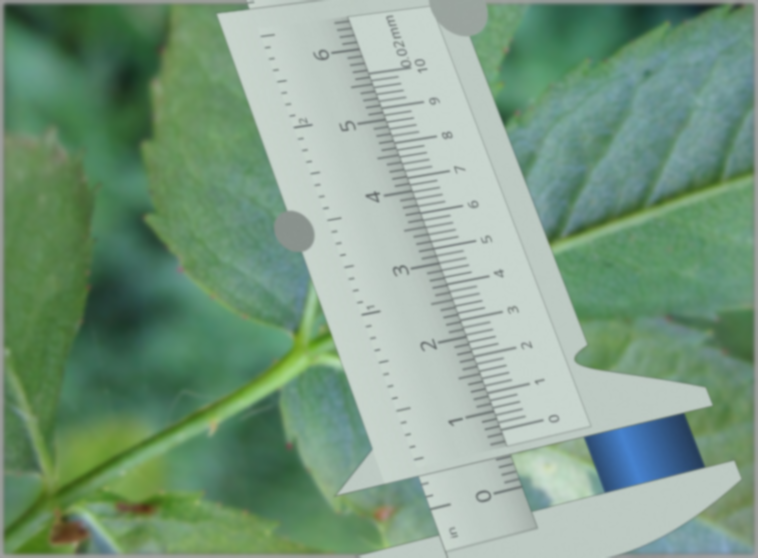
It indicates 7.5 mm
